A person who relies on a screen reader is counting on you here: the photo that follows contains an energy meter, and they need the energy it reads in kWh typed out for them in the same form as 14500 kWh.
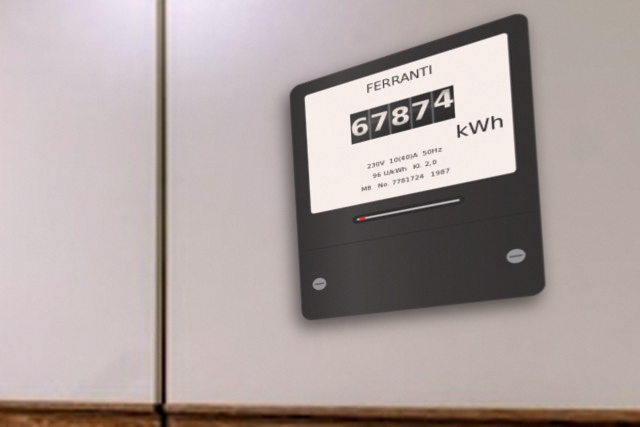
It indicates 67874 kWh
